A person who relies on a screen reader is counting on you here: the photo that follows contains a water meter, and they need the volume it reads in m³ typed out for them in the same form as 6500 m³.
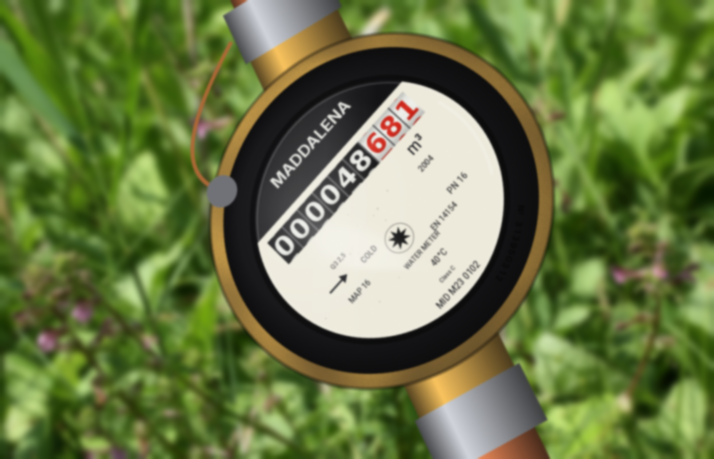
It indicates 48.681 m³
